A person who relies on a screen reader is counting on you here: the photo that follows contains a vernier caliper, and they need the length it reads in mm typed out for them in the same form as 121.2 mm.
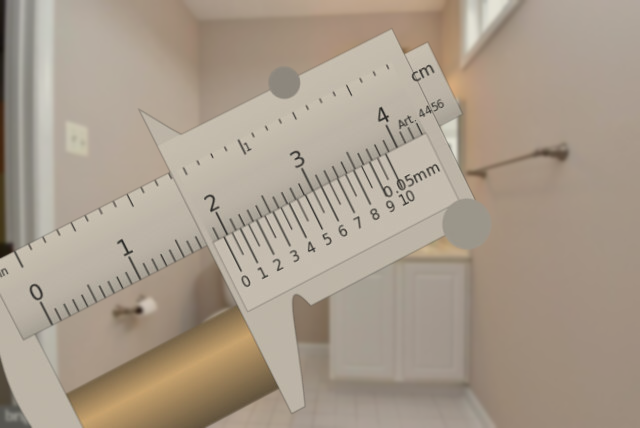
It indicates 19.6 mm
